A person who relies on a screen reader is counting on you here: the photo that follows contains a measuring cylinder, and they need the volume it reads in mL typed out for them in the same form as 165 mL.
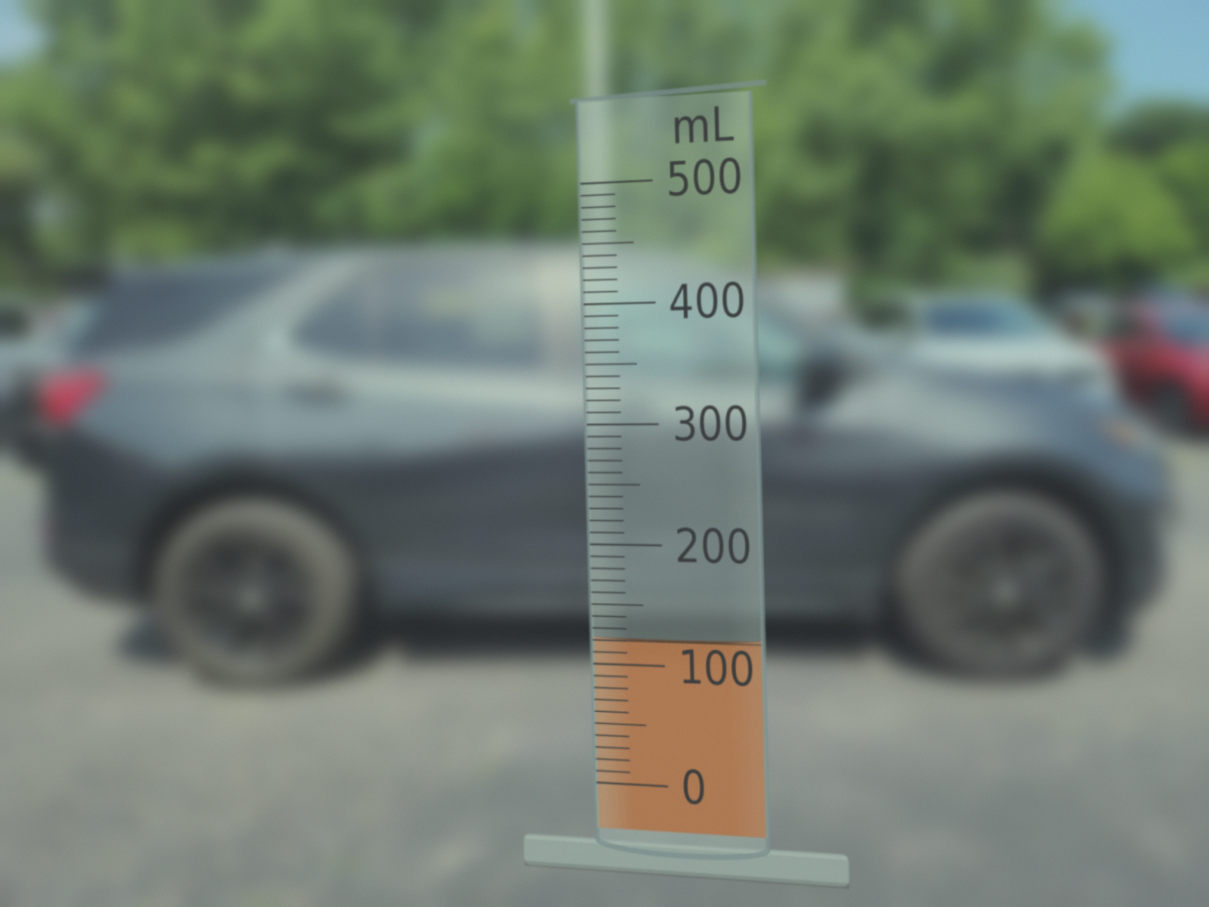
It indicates 120 mL
